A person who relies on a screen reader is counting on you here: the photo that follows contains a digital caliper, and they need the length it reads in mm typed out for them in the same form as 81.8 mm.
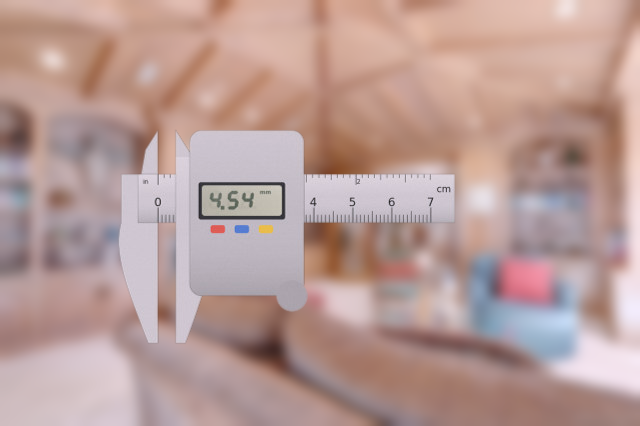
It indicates 4.54 mm
